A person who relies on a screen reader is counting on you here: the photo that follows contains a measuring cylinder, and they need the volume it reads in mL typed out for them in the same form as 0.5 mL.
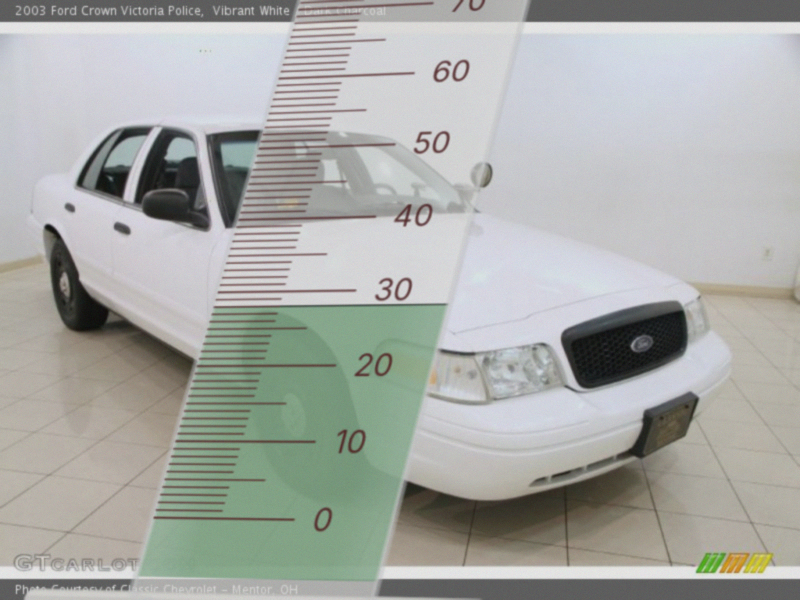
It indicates 28 mL
